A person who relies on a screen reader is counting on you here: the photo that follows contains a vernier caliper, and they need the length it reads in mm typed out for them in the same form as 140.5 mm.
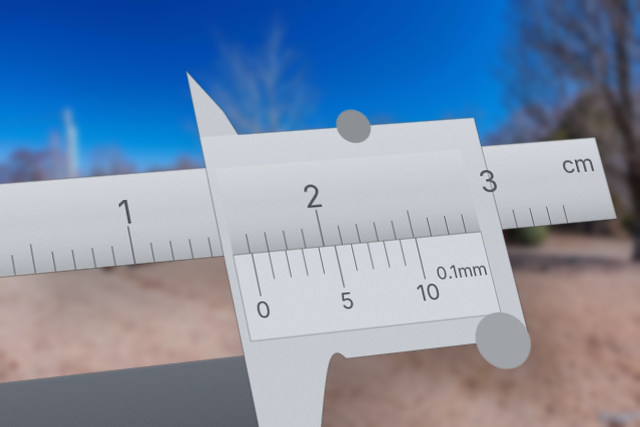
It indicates 16.1 mm
